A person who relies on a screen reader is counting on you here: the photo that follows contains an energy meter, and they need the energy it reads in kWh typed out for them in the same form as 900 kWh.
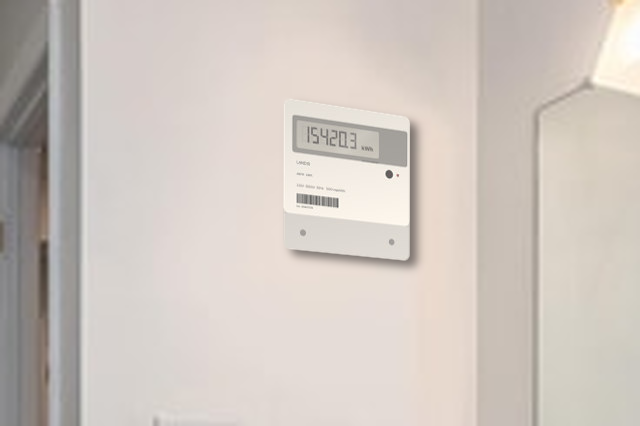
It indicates 15420.3 kWh
